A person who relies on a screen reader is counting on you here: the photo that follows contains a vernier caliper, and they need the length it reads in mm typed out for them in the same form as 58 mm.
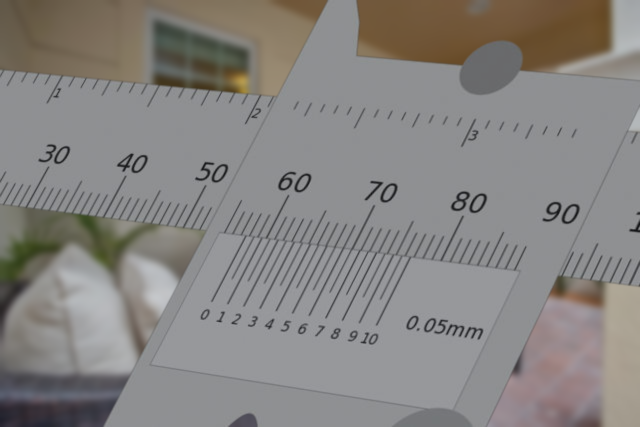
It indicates 57.6 mm
